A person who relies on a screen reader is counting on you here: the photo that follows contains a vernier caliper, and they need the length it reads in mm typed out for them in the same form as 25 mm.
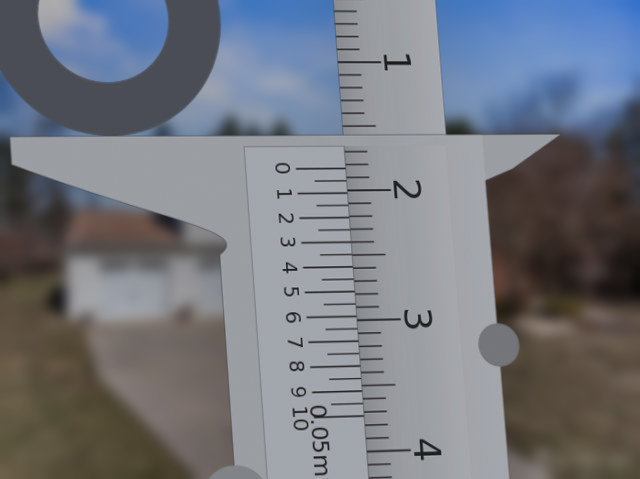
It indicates 18.3 mm
